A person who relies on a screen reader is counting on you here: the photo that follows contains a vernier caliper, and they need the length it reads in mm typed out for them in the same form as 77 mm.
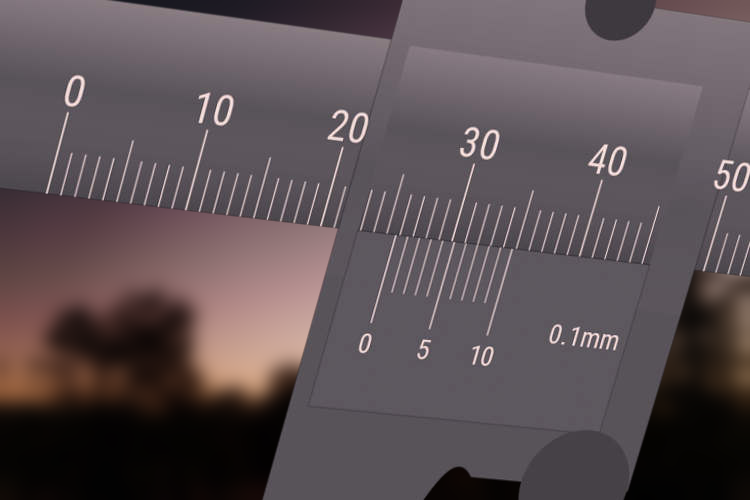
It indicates 25.7 mm
